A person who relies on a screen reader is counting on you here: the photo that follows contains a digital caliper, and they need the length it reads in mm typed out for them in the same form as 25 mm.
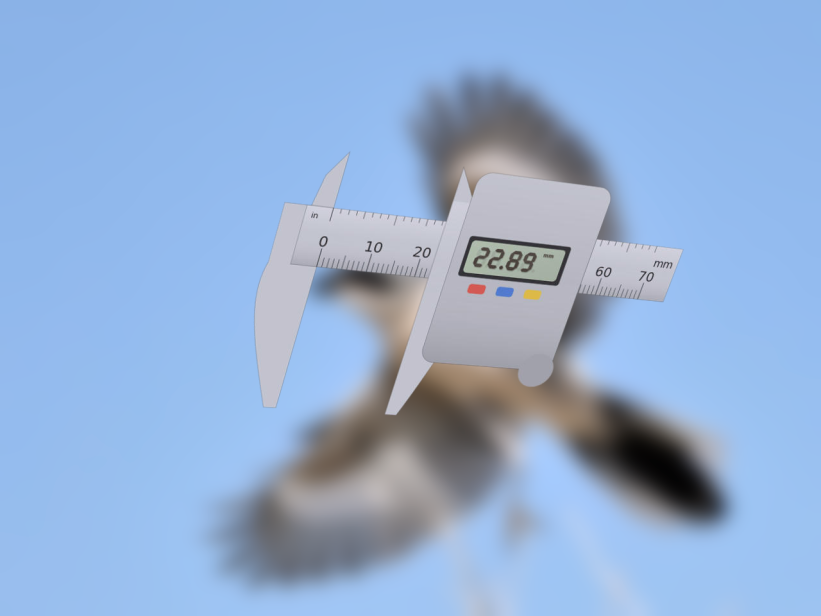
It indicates 22.89 mm
